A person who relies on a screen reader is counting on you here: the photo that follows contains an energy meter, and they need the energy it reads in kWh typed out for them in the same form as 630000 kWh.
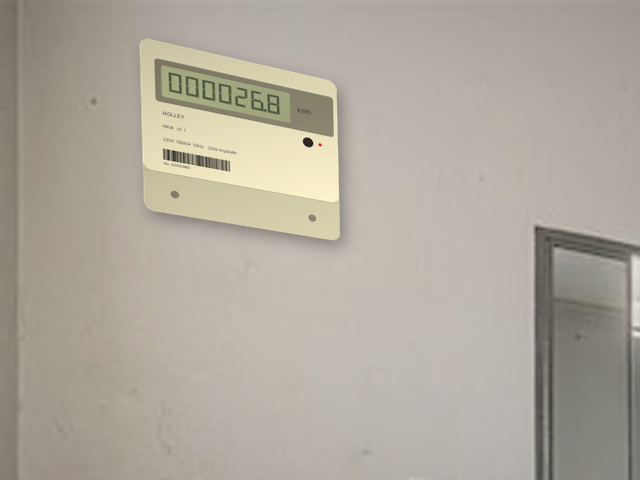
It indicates 26.8 kWh
